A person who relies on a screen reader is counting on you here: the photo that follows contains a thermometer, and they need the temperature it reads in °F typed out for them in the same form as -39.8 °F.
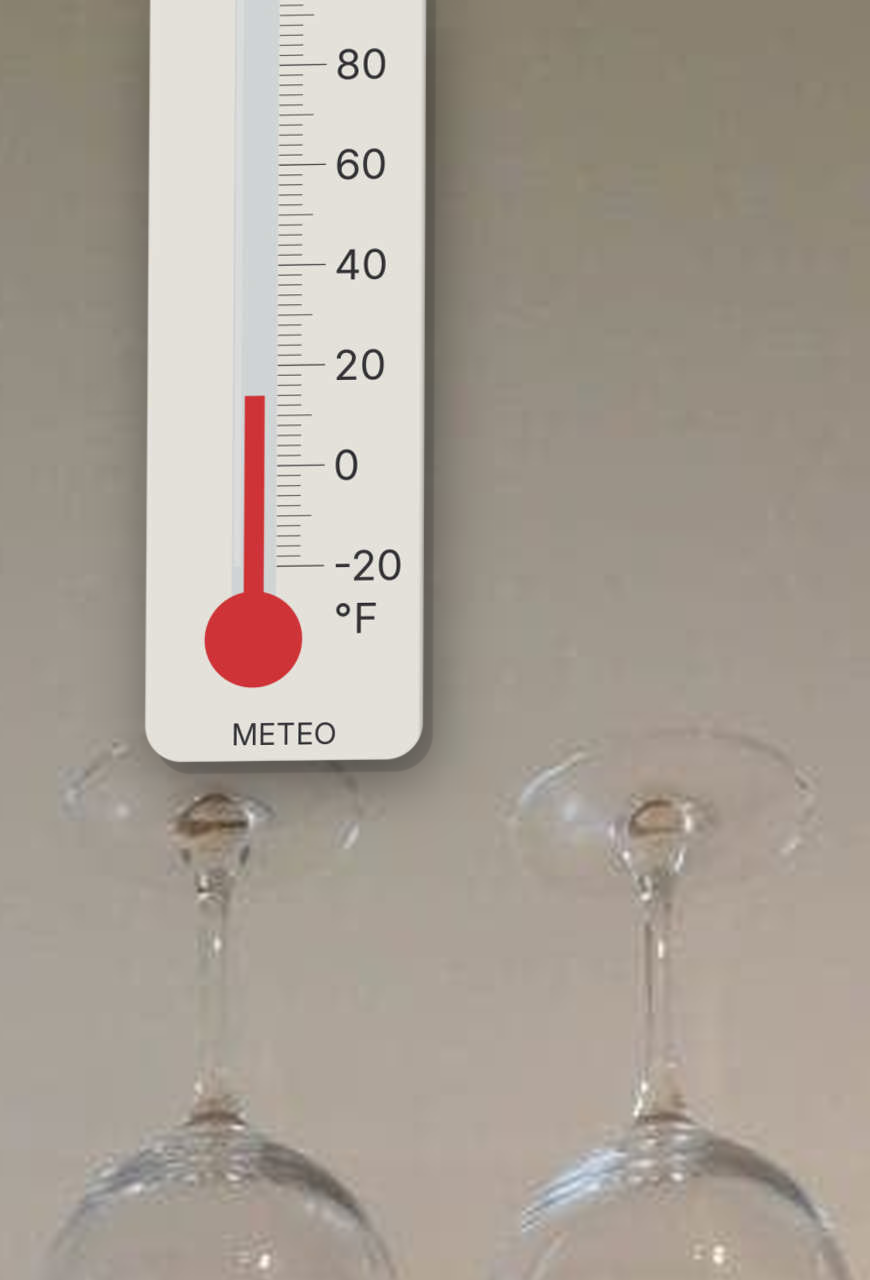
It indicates 14 °F
